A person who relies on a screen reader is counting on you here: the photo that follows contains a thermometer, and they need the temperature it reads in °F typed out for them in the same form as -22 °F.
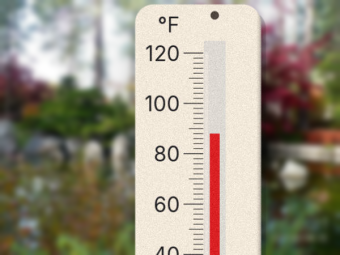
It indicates 88 °F
